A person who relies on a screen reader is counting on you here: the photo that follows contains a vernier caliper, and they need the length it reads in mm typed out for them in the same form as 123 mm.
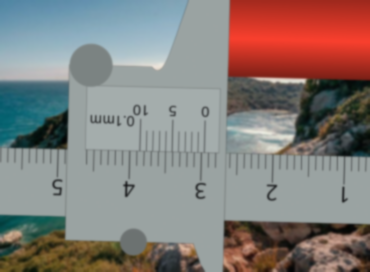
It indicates 29.6 mm
